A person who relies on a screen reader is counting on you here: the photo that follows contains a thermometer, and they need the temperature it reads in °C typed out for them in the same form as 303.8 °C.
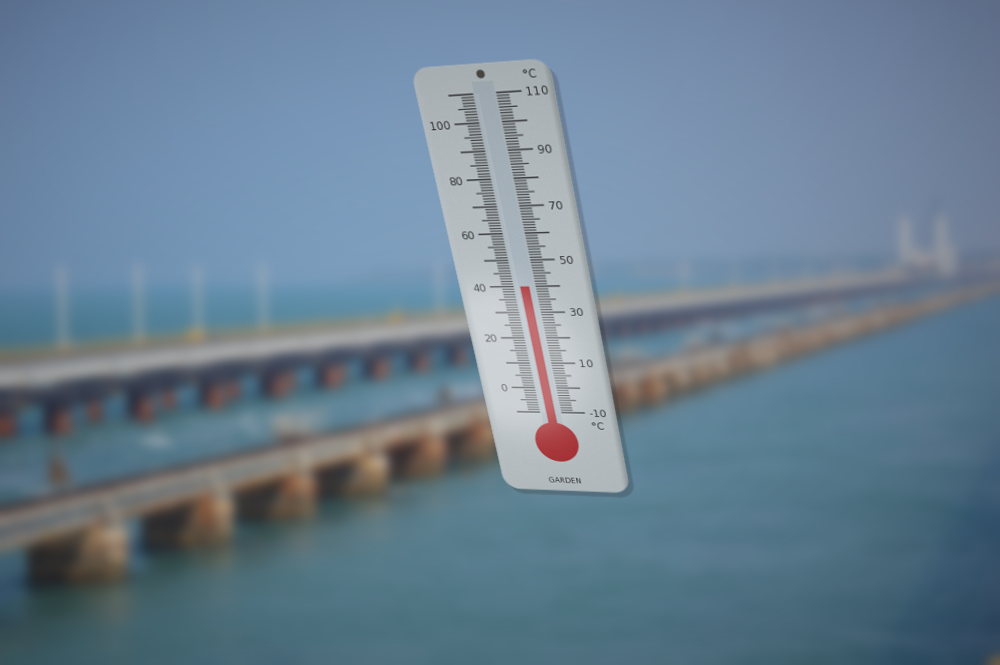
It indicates 40 °C
